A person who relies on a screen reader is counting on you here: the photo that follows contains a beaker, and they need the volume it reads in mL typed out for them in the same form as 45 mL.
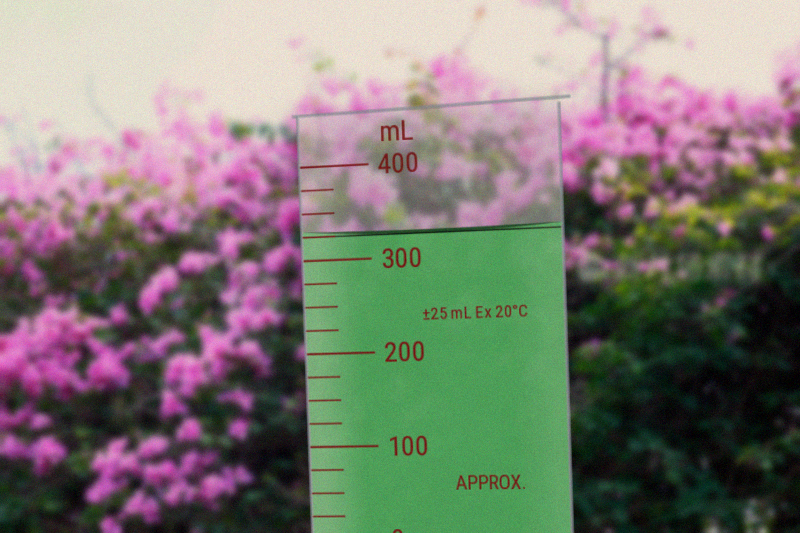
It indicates 325 mL
